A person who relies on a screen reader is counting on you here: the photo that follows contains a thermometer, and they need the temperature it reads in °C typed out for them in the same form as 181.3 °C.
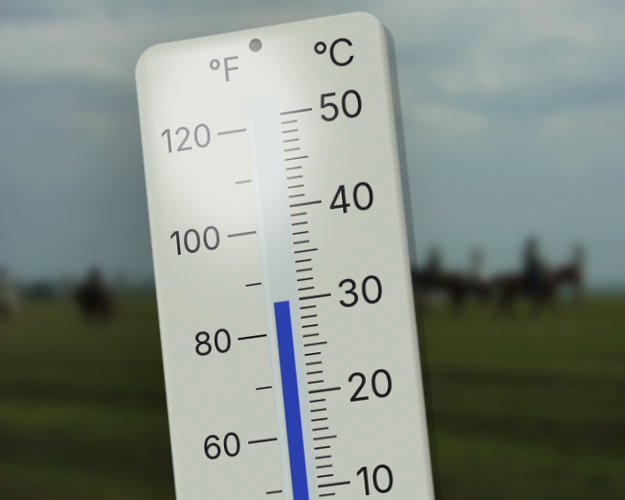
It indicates 30 °C
